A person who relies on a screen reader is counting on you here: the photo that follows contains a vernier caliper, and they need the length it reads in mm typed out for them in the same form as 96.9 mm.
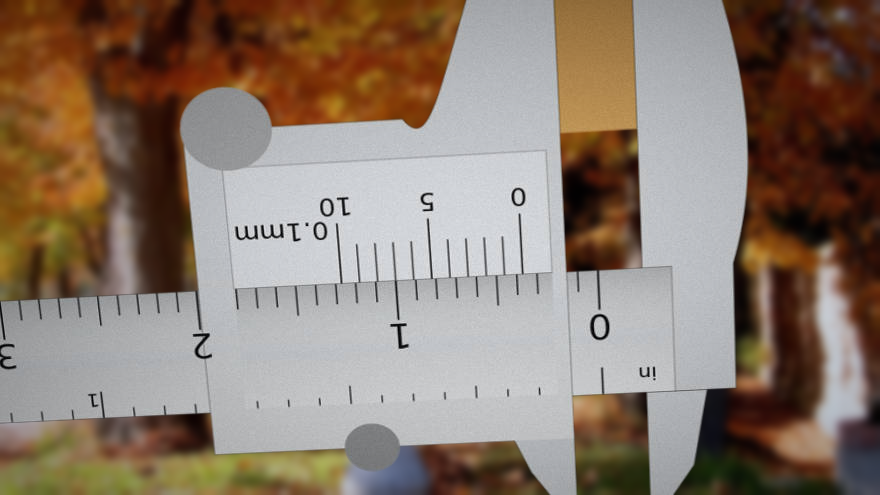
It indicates 3.7 mm
